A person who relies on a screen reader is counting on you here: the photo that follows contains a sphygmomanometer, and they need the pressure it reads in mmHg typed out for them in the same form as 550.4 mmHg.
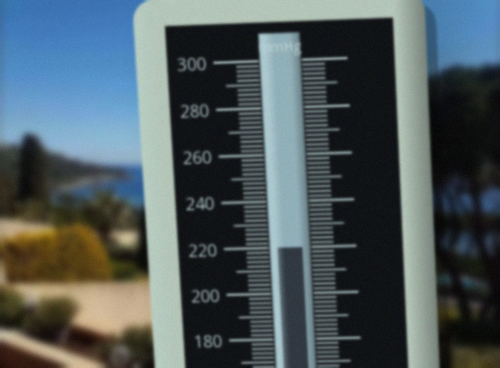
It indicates 220 mmHg
